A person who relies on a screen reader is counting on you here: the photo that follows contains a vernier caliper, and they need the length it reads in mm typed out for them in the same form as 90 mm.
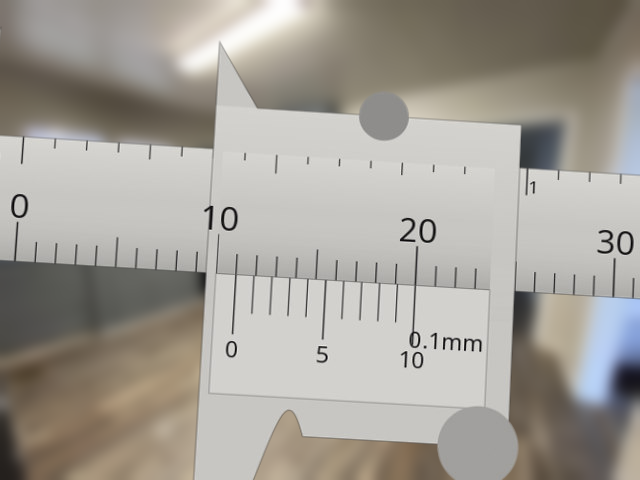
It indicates 11.0 mm
